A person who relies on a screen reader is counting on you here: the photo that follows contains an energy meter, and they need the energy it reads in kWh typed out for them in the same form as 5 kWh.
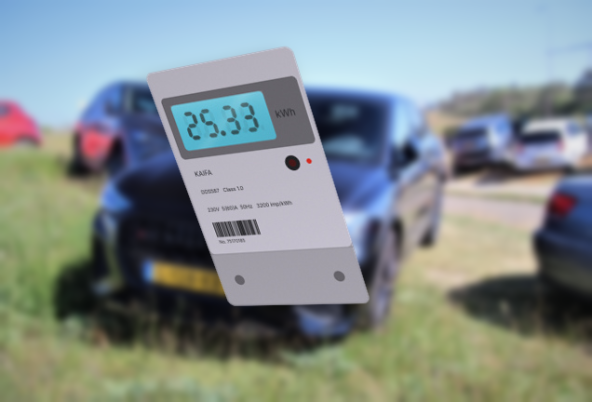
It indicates 25.33 kWh
